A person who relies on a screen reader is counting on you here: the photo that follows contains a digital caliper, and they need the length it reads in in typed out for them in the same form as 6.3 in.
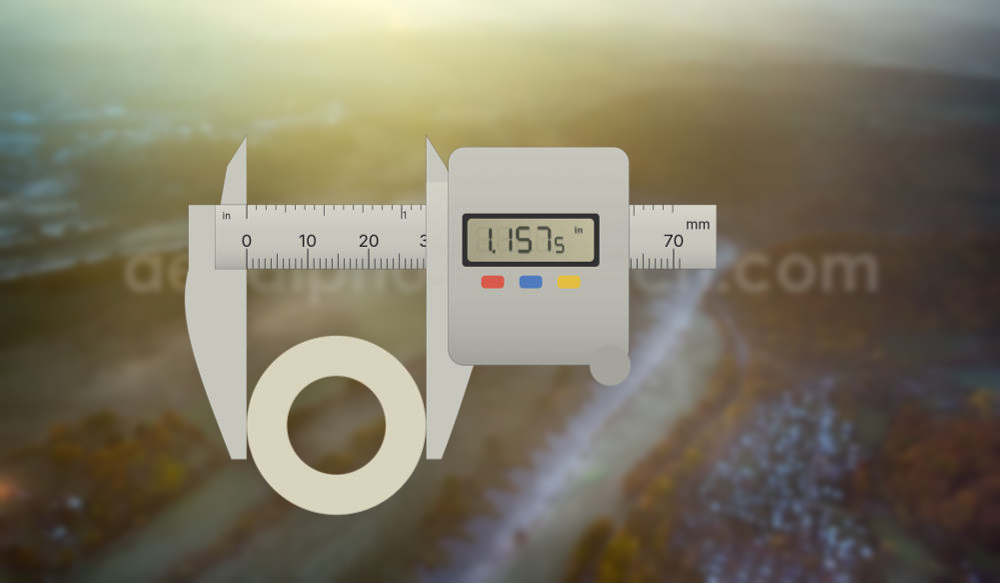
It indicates 1.1575 in
